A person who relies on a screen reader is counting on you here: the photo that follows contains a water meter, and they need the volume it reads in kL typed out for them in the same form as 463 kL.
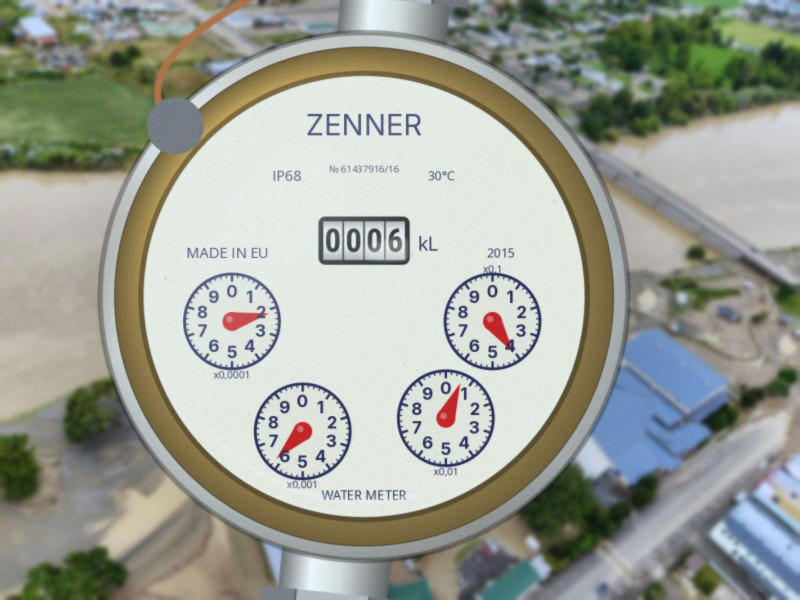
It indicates 6.4062 kL
